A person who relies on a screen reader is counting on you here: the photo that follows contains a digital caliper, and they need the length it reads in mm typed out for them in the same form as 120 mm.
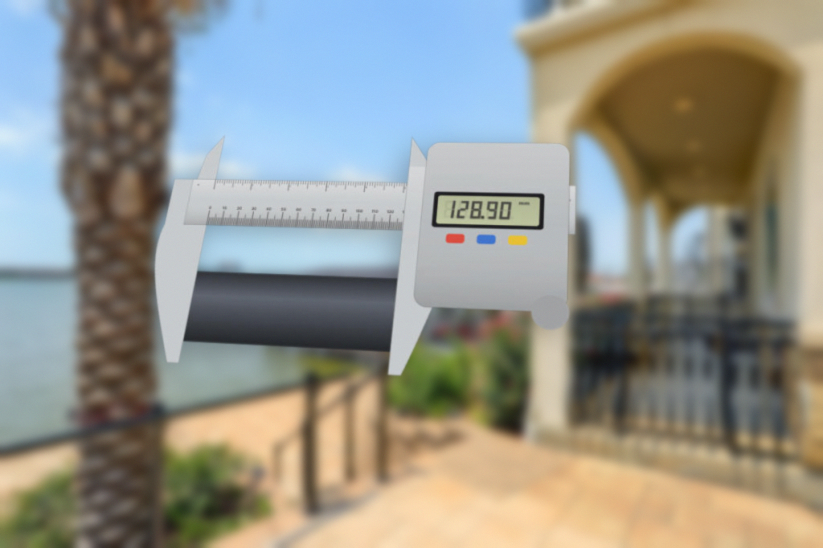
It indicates 128.90 mm
